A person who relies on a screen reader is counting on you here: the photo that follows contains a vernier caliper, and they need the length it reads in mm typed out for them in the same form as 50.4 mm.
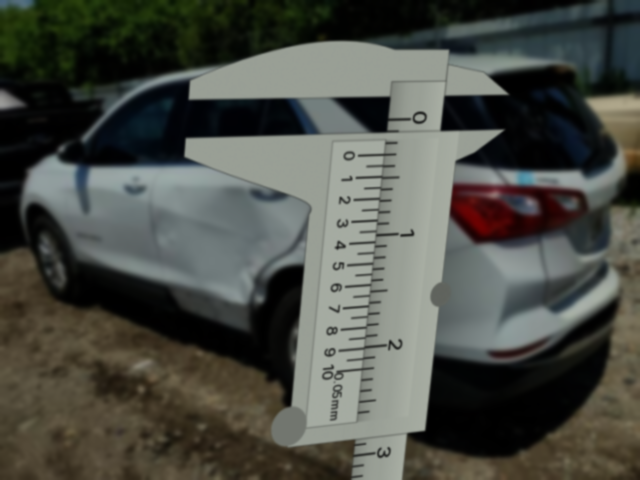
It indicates 3.0 mm
